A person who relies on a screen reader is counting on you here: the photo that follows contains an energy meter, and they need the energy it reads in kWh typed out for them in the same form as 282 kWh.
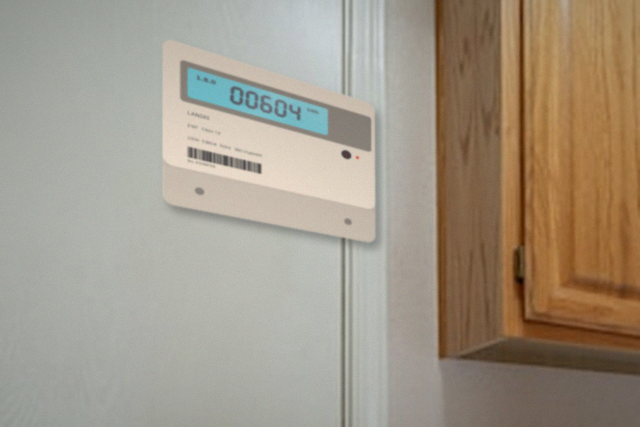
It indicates 604 kWh
